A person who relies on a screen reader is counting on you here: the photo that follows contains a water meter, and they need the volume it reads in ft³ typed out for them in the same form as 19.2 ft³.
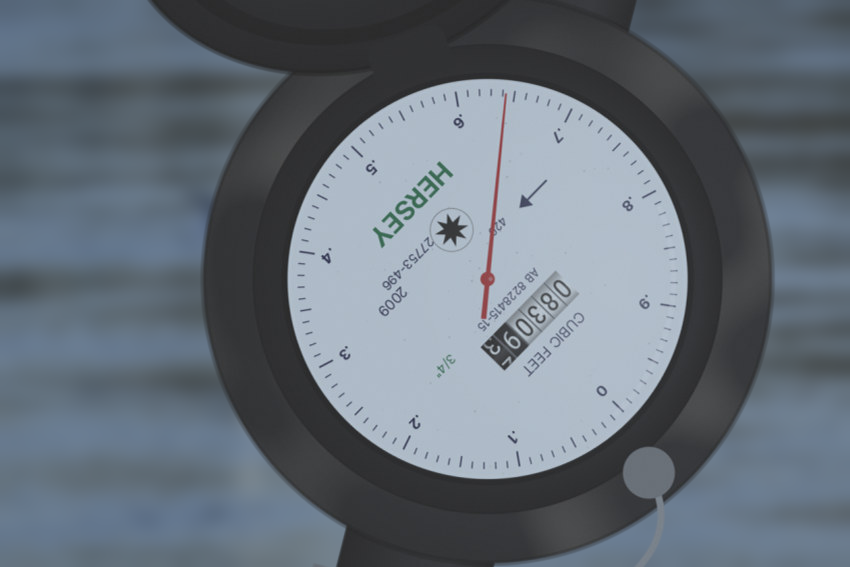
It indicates 83092.64 ft³
